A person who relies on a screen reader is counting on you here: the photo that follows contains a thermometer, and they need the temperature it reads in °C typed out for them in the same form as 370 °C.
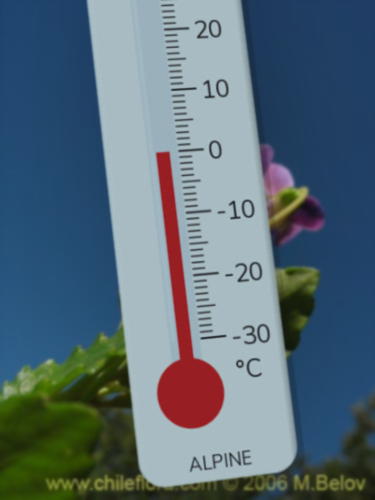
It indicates 0 °C
